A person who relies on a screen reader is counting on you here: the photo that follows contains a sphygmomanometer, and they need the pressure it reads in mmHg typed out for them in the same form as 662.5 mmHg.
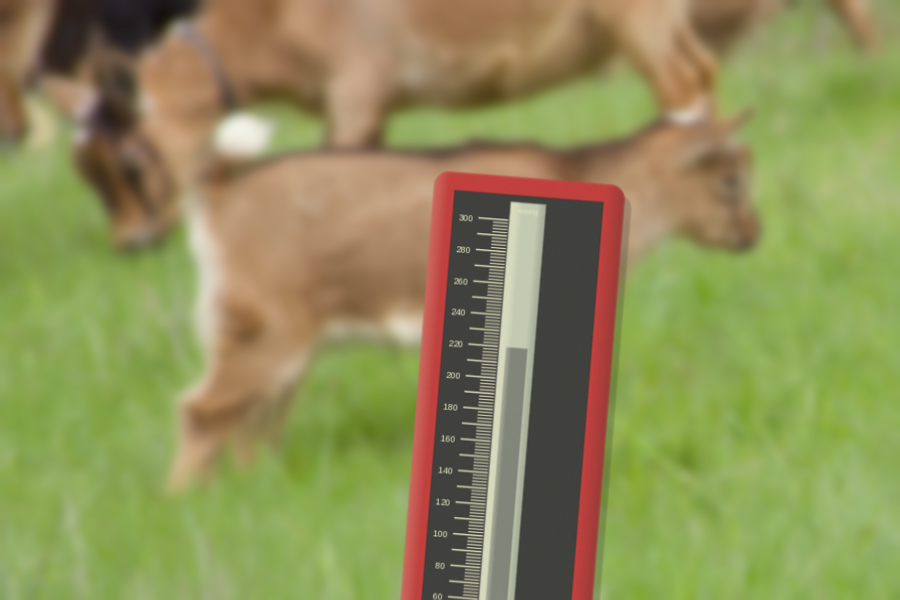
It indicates 220 mmHg
